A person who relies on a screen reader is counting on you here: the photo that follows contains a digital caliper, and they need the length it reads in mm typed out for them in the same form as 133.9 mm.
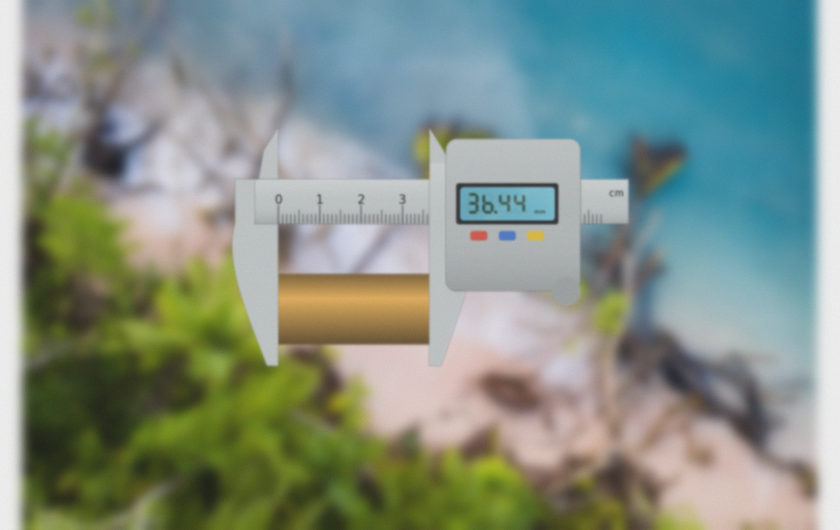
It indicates 36.44 mm
